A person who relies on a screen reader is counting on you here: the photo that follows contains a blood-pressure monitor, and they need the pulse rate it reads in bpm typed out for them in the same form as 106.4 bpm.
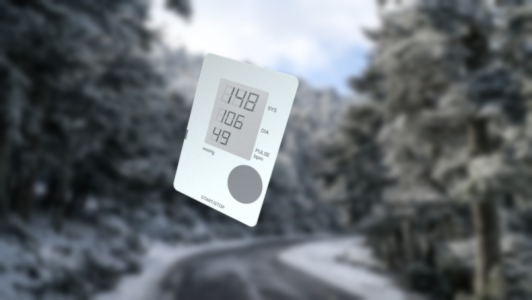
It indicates 49 bpm
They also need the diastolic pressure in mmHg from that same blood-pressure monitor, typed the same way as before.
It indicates 106 mmHg
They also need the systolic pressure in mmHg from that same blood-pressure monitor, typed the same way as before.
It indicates 148 mmHg
